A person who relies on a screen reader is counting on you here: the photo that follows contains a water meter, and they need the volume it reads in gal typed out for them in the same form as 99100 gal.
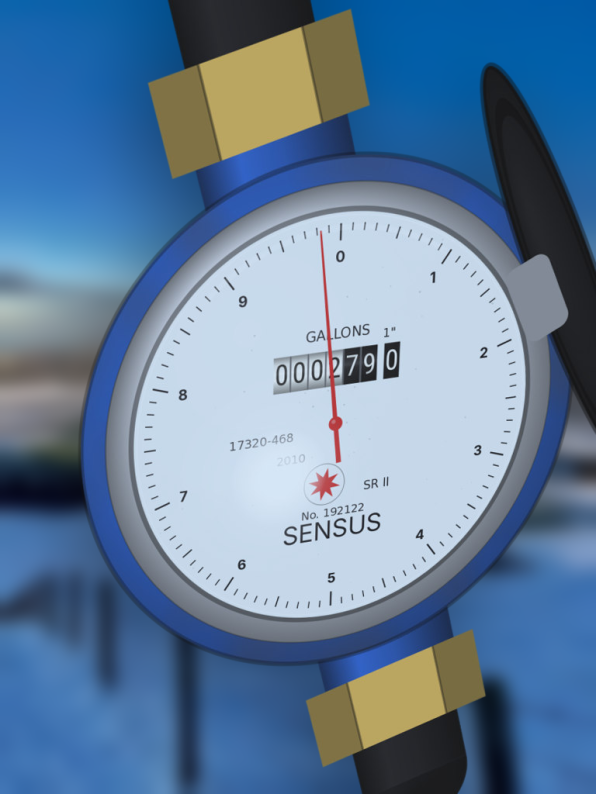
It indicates 2789.8 gal
